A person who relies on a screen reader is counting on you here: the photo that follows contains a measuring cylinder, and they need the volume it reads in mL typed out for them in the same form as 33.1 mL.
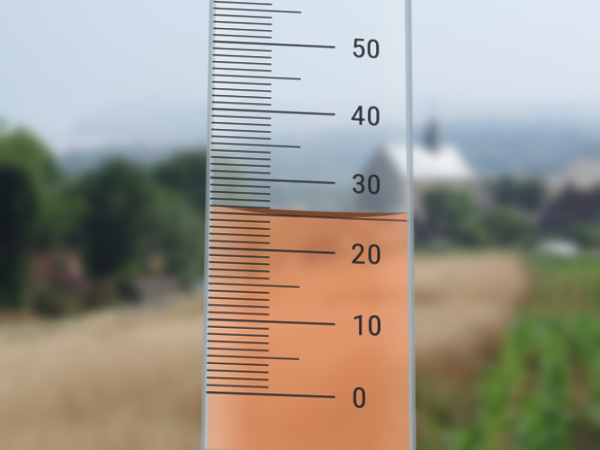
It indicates 25 mL
